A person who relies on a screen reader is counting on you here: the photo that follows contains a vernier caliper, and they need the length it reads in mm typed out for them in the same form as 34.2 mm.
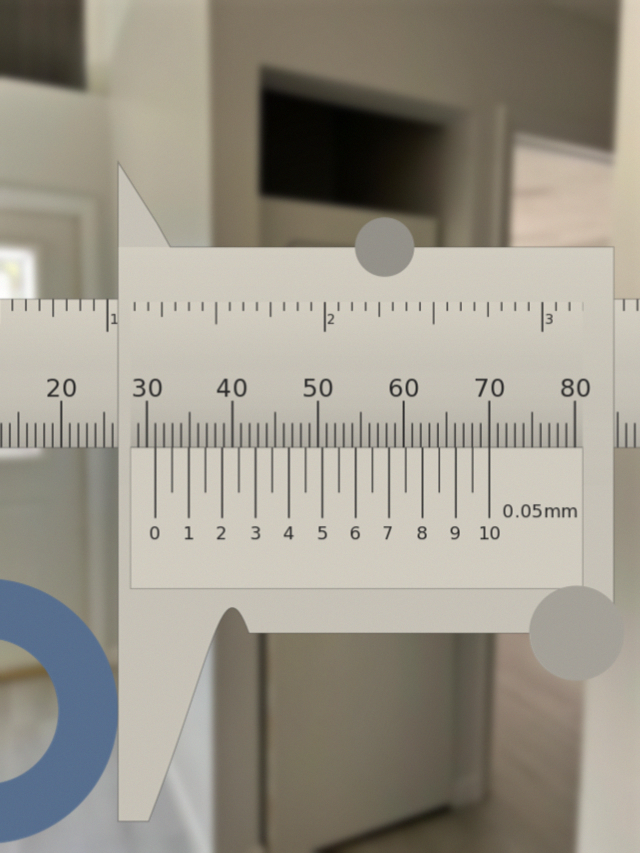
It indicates 31.0 mm
